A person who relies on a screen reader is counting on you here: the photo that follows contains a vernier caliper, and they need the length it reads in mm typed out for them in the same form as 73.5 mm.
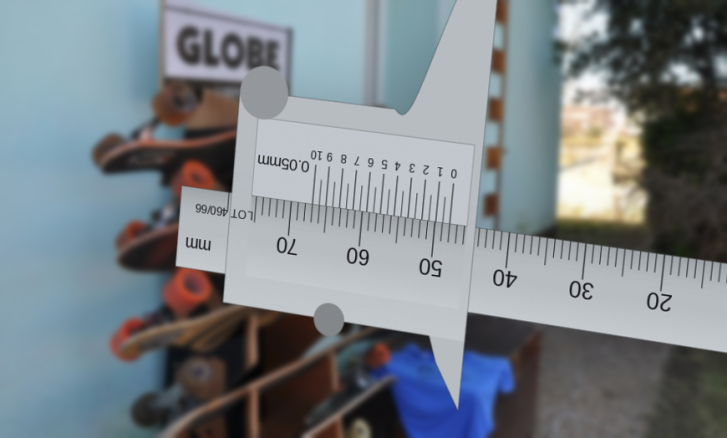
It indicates 48.0 mm
